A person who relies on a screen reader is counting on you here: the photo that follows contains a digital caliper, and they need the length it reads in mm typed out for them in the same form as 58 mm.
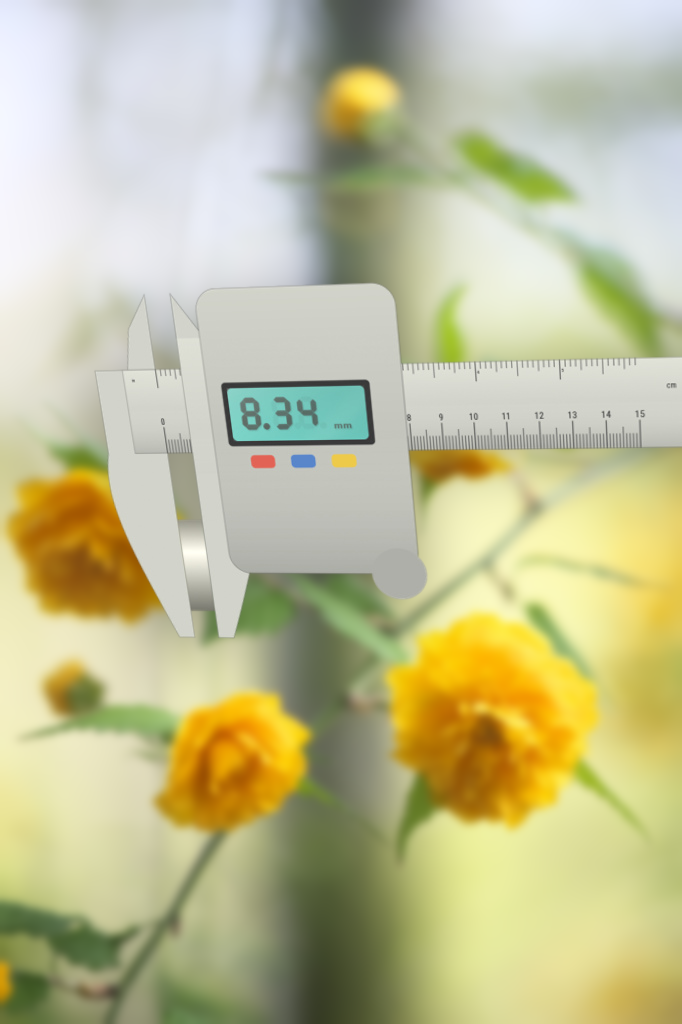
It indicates 8.34 mm
